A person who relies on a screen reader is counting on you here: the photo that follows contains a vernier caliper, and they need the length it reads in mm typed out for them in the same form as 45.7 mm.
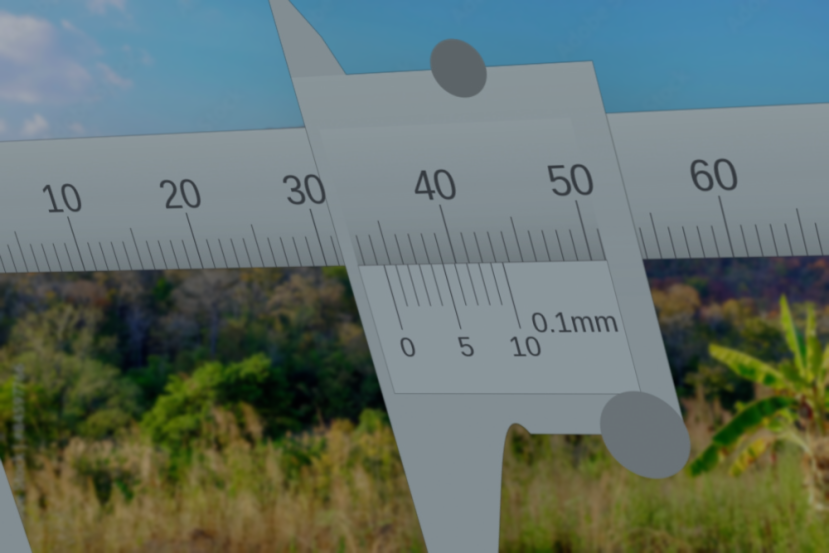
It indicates 34.5 mm
